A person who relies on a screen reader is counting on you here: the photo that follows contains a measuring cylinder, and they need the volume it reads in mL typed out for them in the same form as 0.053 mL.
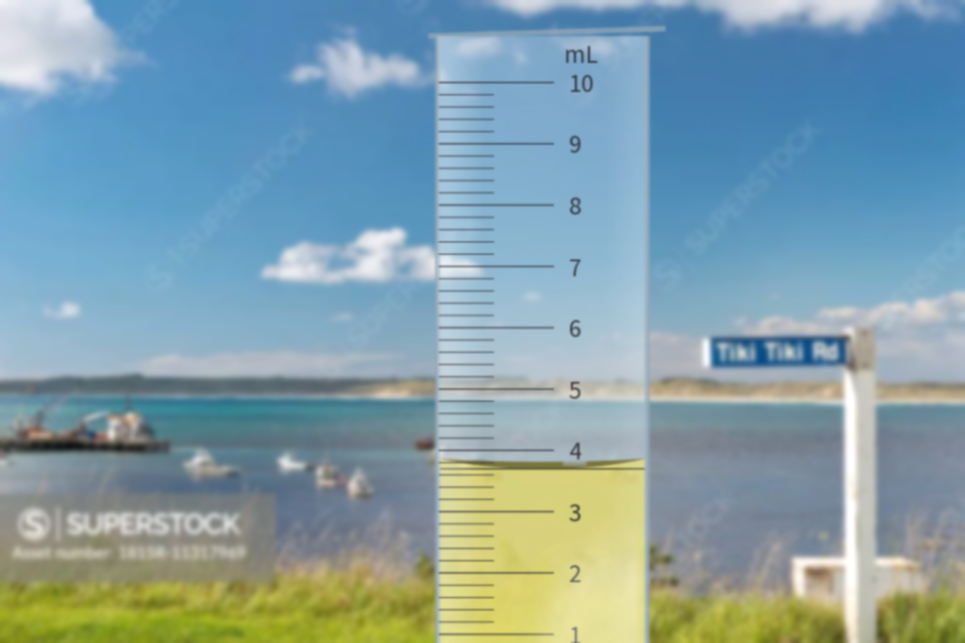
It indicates 3.7 mL
